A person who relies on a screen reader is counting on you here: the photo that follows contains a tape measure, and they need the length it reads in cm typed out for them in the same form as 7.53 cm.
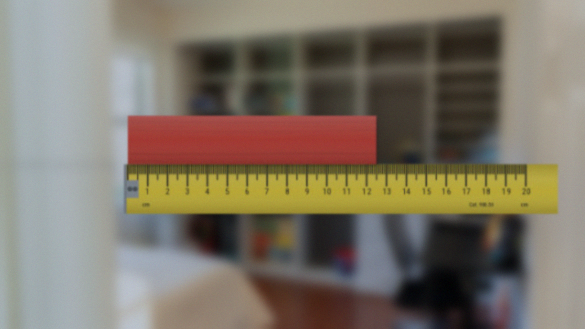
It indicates 12.5 cm
